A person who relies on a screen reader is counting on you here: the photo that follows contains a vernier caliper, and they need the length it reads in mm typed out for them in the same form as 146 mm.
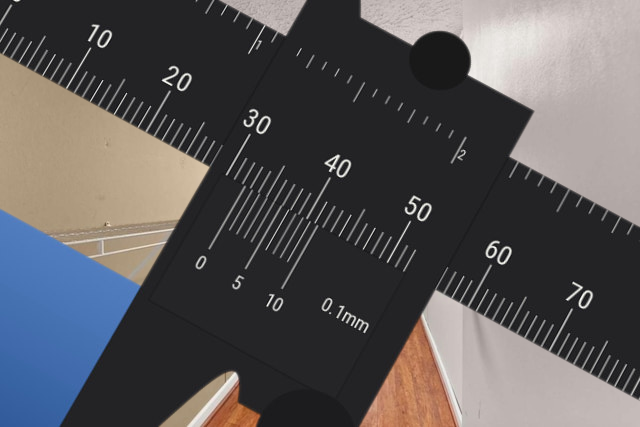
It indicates 32.4 mm
